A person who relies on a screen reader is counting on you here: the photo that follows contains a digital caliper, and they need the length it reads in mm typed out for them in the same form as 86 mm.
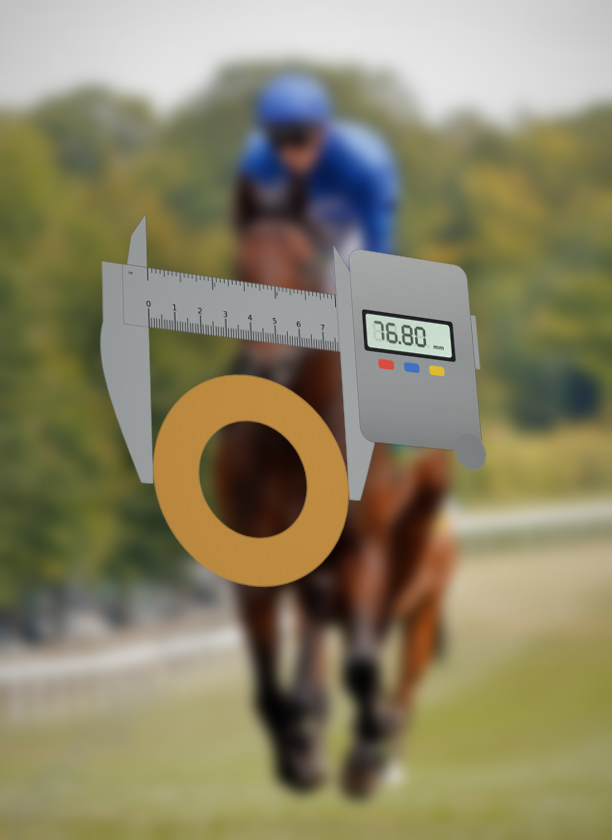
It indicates 76.80 mm
